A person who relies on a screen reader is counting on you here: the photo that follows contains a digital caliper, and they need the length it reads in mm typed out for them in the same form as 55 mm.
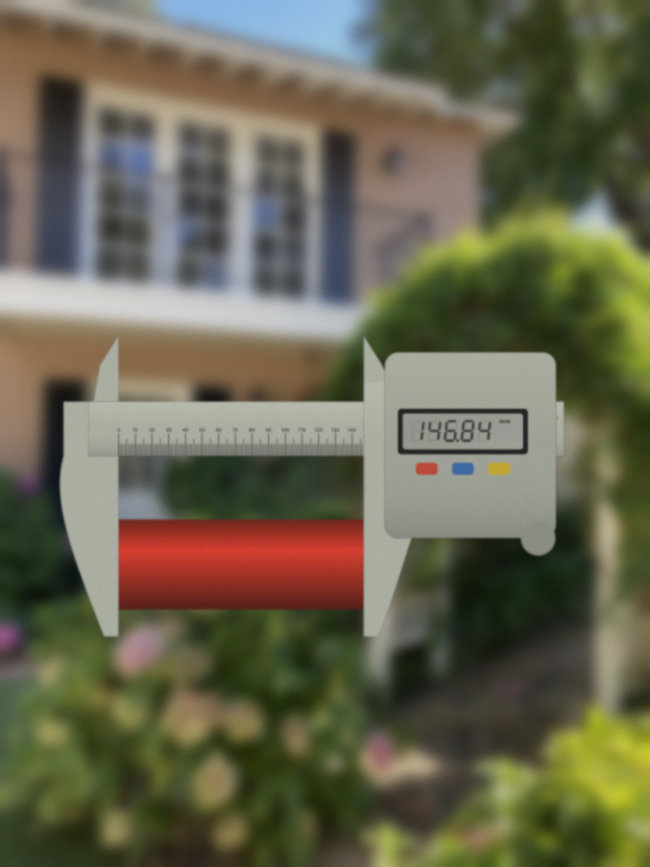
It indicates 146.84 mm
